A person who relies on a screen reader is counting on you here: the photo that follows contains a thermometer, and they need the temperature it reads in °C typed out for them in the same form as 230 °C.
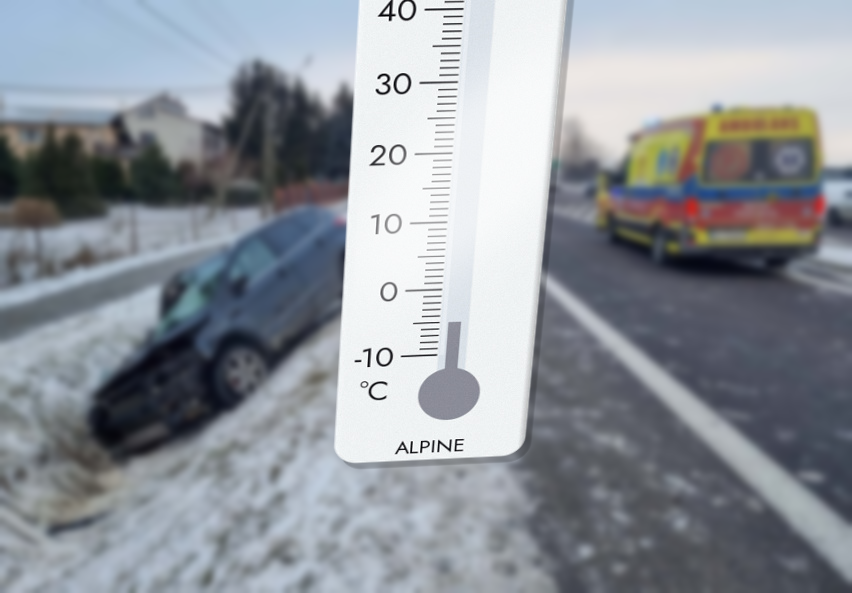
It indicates -5 °C
